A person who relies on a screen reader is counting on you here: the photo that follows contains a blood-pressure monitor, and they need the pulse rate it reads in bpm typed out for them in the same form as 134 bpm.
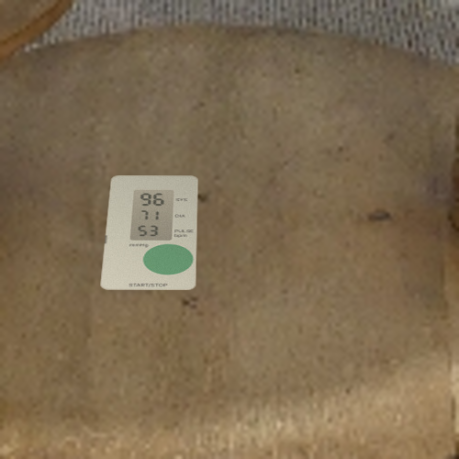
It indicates 53 bpm
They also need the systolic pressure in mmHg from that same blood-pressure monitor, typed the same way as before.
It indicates 96 mmHg
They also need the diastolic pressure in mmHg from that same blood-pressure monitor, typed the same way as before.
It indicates 71 mmHg
